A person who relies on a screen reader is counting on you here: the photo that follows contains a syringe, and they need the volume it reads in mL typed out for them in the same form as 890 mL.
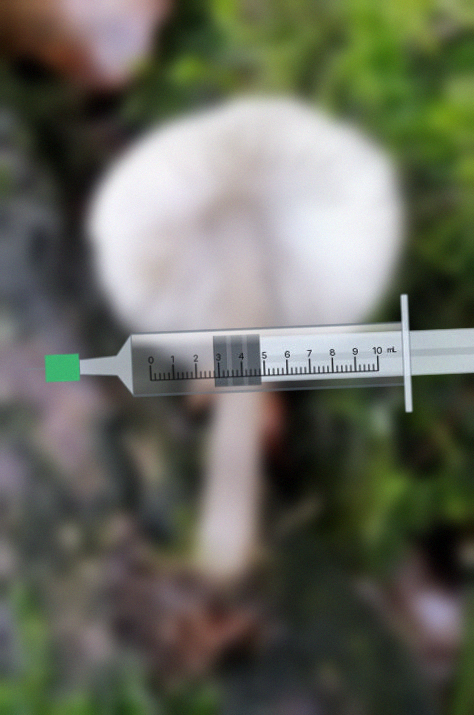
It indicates 2.8 mL
